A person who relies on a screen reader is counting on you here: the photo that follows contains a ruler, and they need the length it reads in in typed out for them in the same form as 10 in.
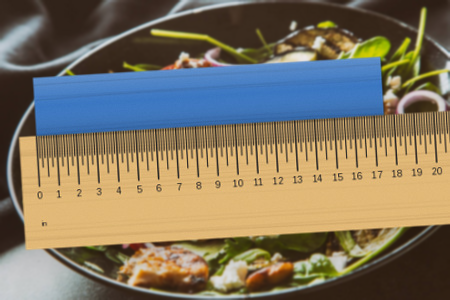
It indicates 17.5 in
